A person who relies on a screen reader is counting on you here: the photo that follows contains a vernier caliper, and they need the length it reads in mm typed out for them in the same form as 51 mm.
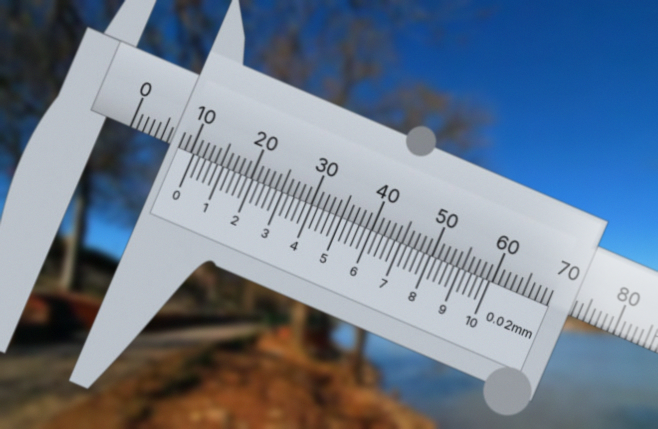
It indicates 10.5 mm
